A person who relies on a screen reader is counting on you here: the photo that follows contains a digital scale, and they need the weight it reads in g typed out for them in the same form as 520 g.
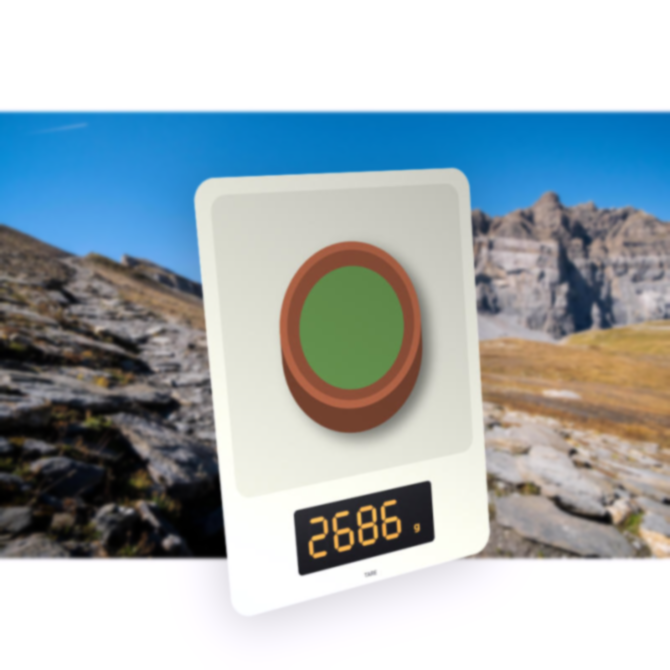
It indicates 2686 g
